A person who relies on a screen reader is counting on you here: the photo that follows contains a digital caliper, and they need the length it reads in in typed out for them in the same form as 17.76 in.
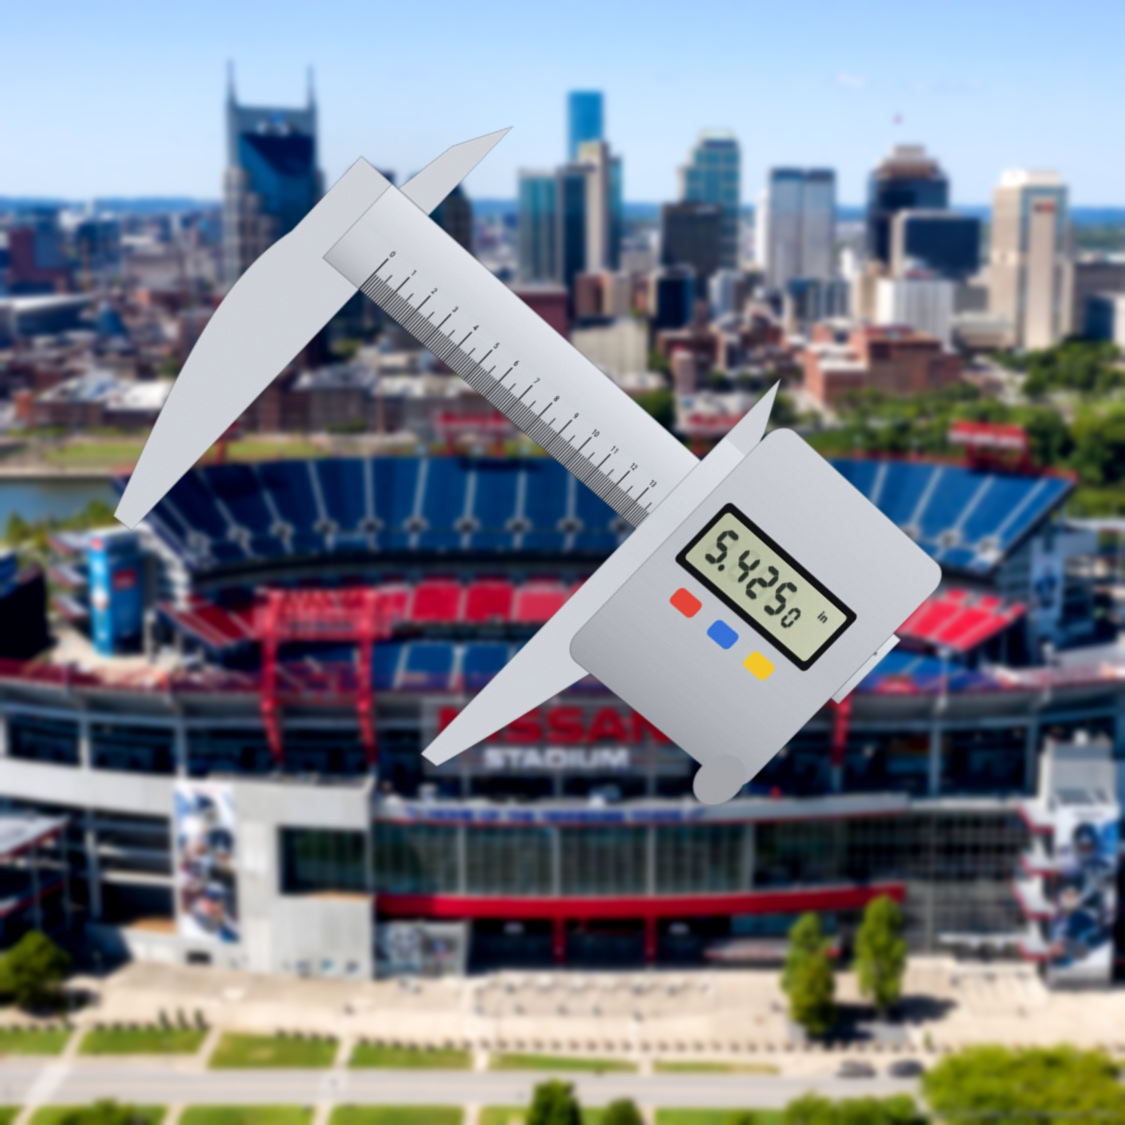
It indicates 5.4250 in
